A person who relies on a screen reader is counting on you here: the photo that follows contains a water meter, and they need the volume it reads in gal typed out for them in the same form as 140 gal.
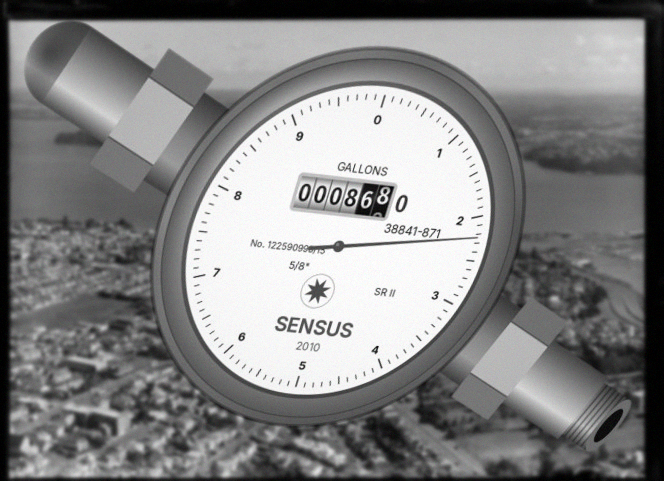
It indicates 8682.2 gal
